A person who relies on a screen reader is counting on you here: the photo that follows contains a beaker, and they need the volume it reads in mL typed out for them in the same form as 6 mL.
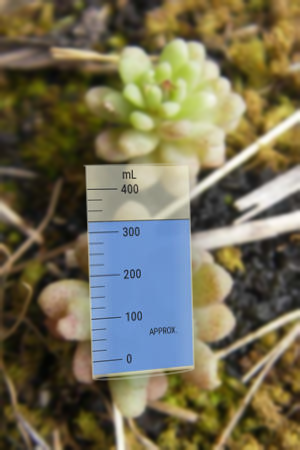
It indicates 325 mL
